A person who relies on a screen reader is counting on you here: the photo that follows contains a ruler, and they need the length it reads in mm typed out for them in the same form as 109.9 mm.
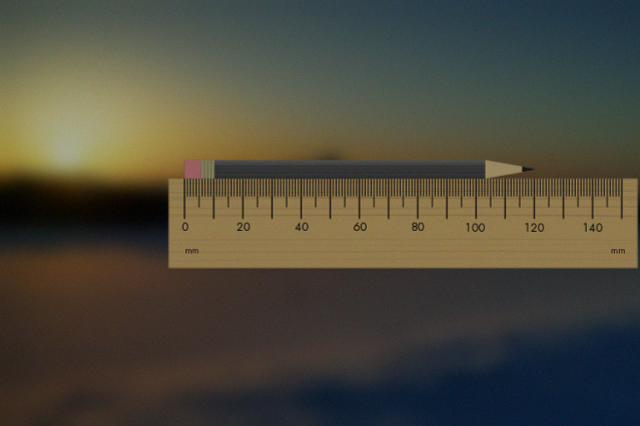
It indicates 120 mm
